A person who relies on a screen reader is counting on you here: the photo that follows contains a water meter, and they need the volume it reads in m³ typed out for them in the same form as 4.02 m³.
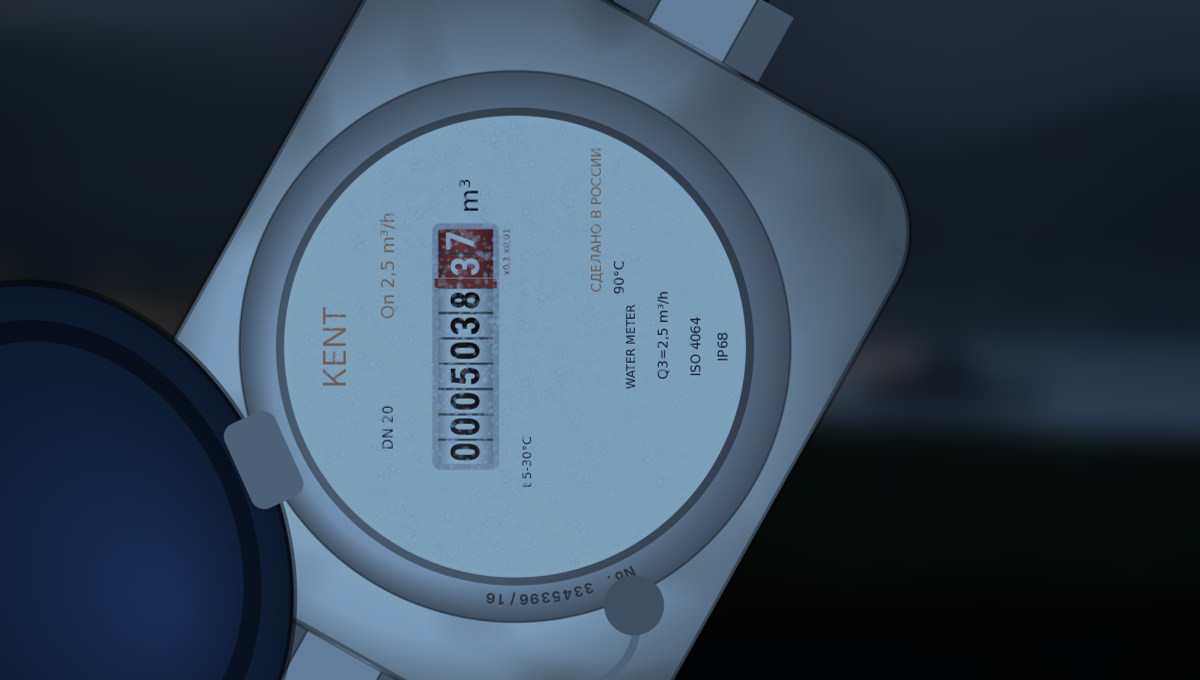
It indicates 5038.37 m³
